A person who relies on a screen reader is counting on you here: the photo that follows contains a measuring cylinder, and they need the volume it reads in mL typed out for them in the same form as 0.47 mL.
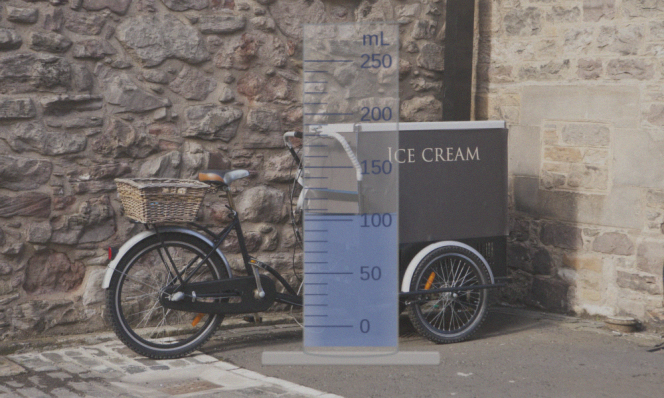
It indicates 105 mL
